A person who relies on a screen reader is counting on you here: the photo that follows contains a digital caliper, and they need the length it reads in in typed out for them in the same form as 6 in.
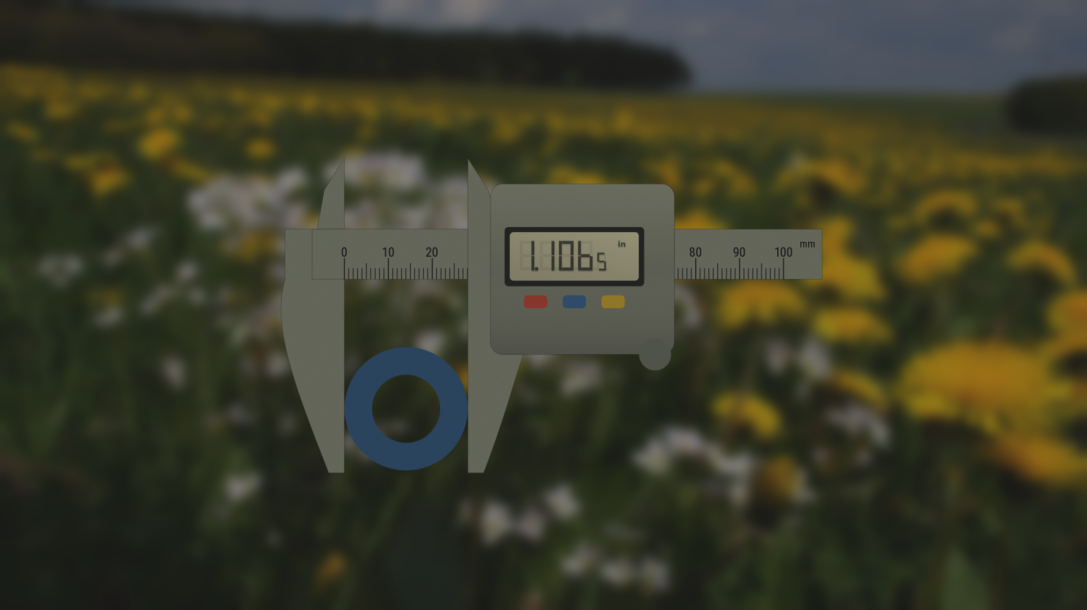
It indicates 1.1065 in
